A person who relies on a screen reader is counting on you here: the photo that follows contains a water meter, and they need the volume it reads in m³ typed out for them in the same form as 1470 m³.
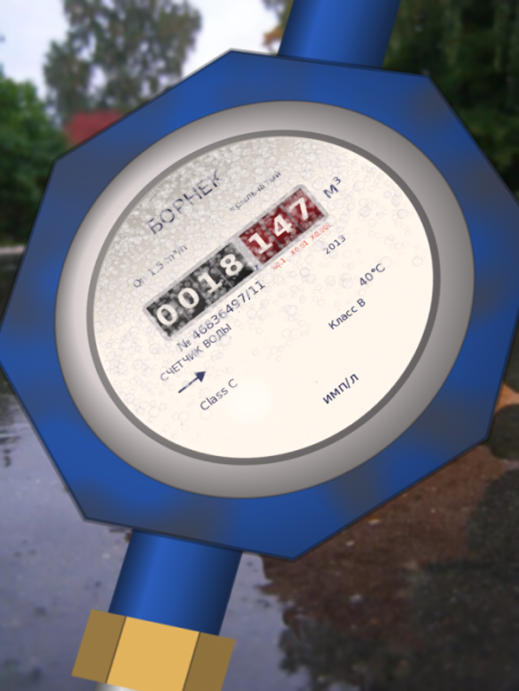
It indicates 18.147 m³
